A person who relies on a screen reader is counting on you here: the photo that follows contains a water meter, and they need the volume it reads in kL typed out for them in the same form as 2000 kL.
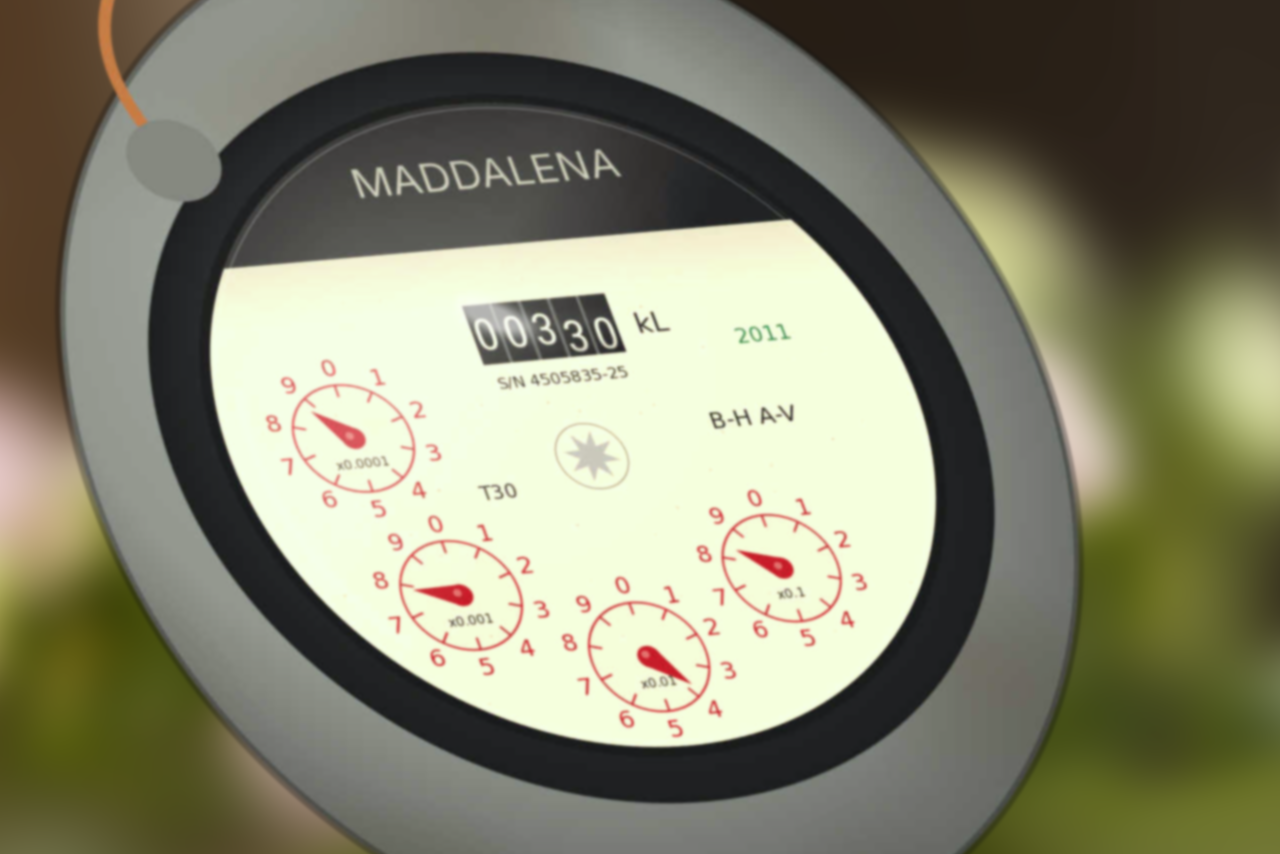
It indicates 329.8378 kL
